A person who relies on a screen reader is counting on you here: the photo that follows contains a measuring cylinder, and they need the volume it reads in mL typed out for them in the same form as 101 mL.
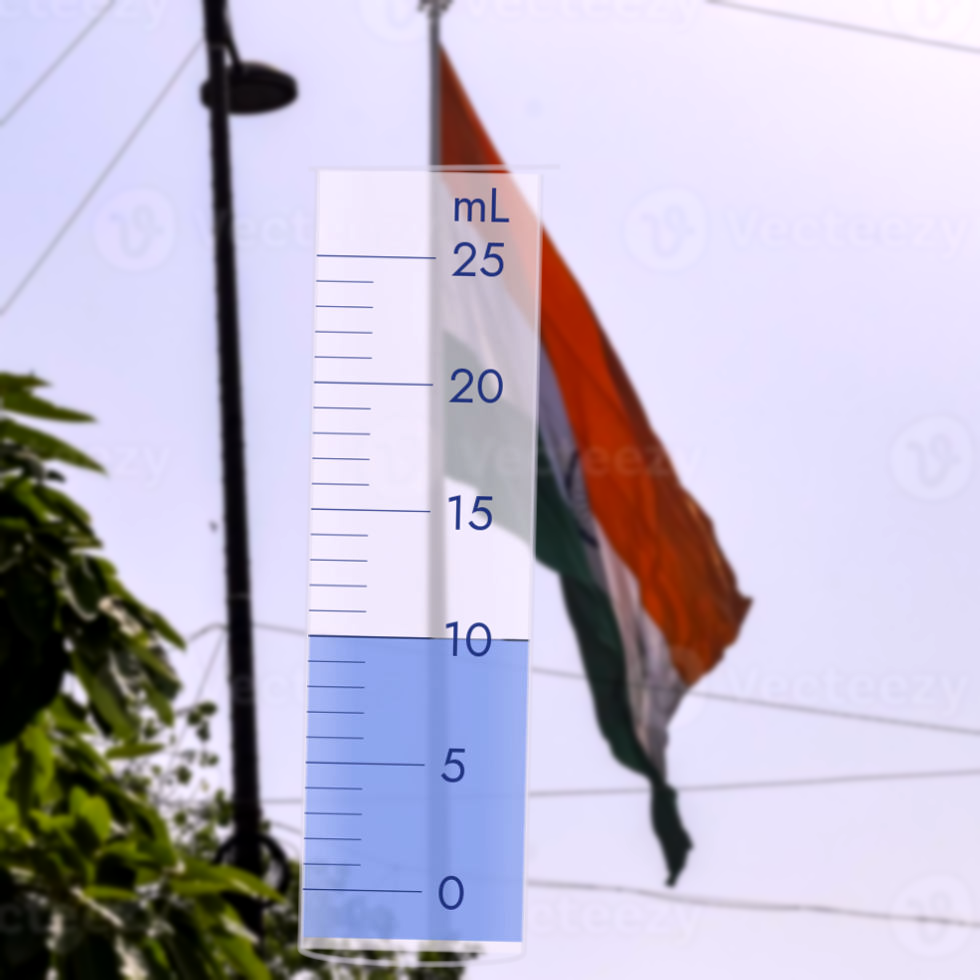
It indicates 10 mL
